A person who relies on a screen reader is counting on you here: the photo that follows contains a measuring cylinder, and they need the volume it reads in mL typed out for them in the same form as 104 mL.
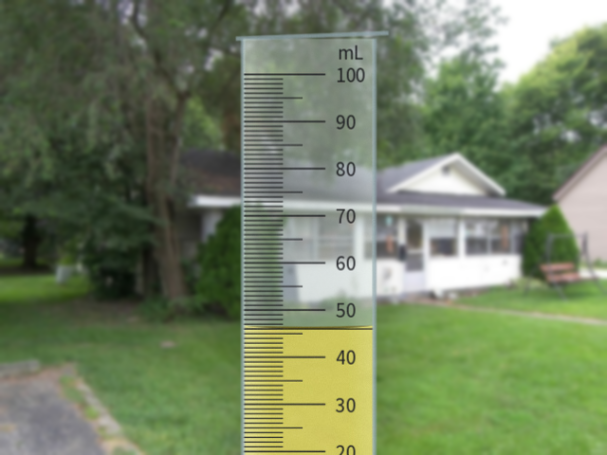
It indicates 46 mL
